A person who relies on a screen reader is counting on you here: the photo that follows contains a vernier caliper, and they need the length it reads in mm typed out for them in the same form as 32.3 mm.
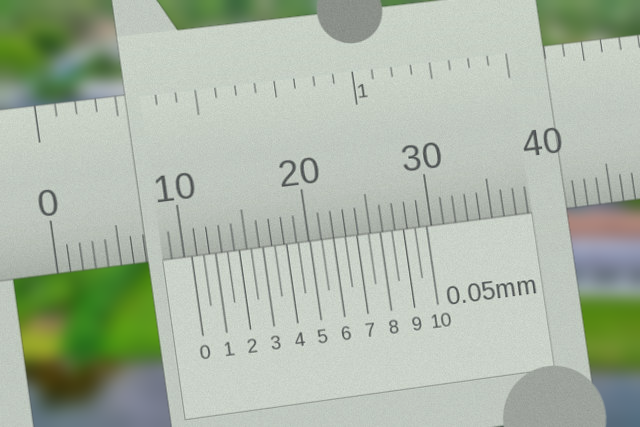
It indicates 10.6 mm
